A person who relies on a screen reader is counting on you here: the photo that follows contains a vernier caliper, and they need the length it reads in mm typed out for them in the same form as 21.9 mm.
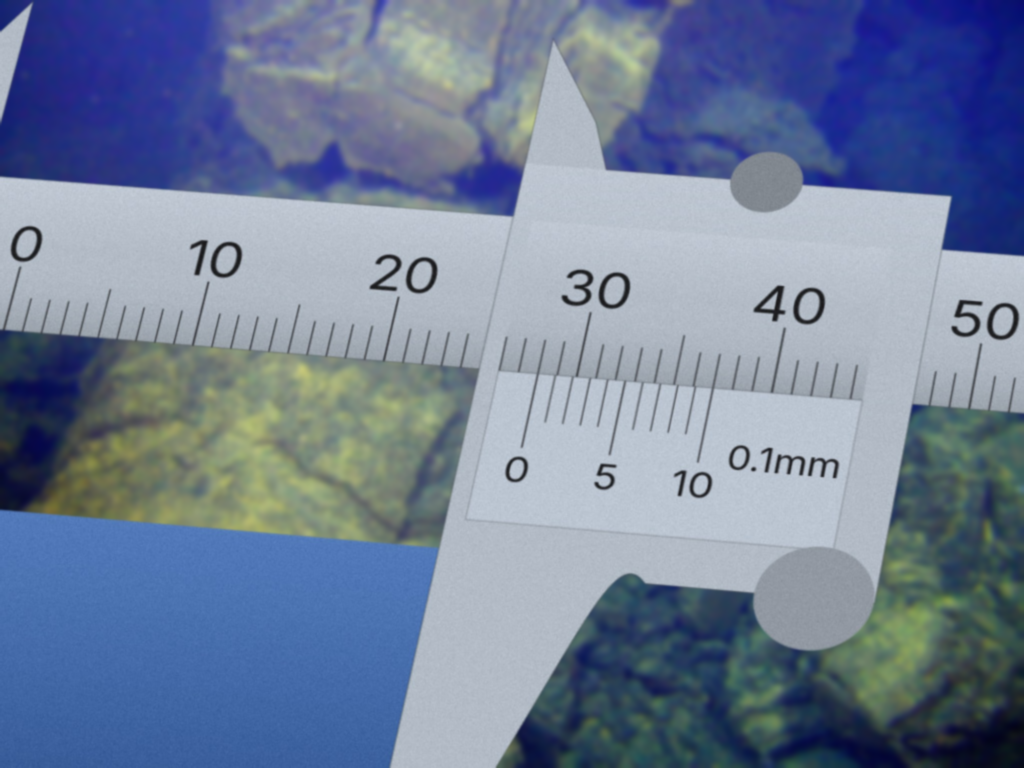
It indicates 28.0 mm
